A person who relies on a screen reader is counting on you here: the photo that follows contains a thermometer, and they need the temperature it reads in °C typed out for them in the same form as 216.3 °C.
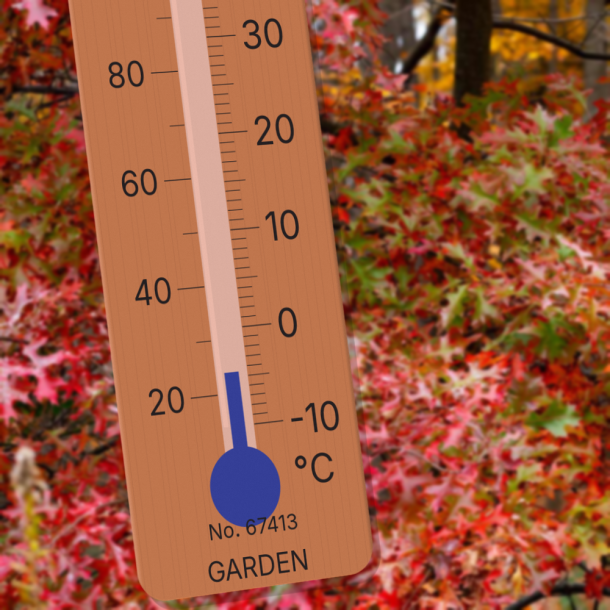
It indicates -4.5 °C
